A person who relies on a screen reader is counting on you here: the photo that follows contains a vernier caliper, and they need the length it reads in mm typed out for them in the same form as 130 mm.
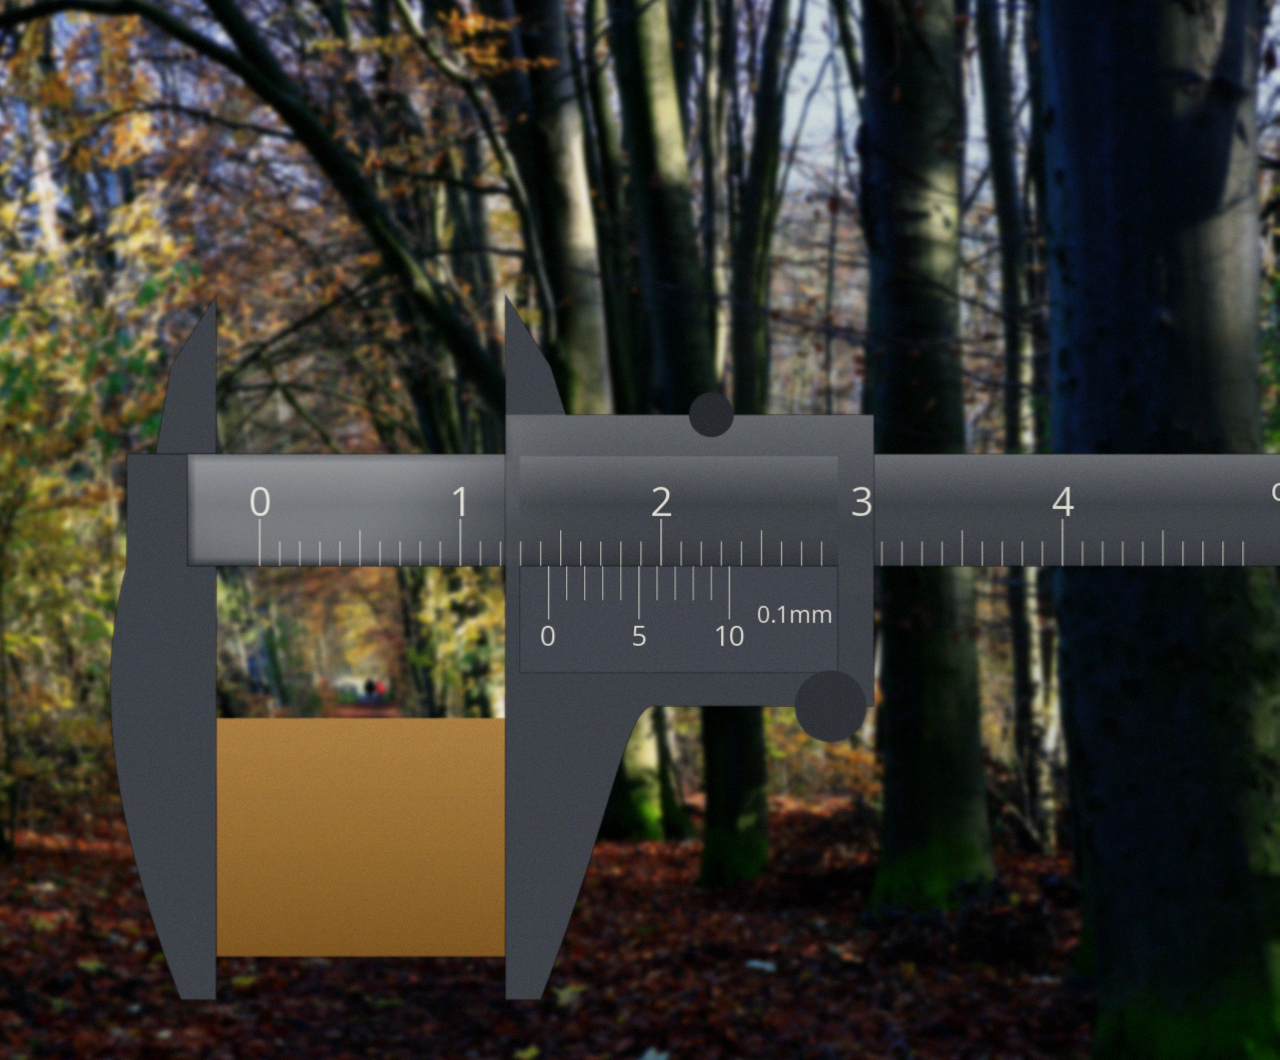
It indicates 14.4 mm
